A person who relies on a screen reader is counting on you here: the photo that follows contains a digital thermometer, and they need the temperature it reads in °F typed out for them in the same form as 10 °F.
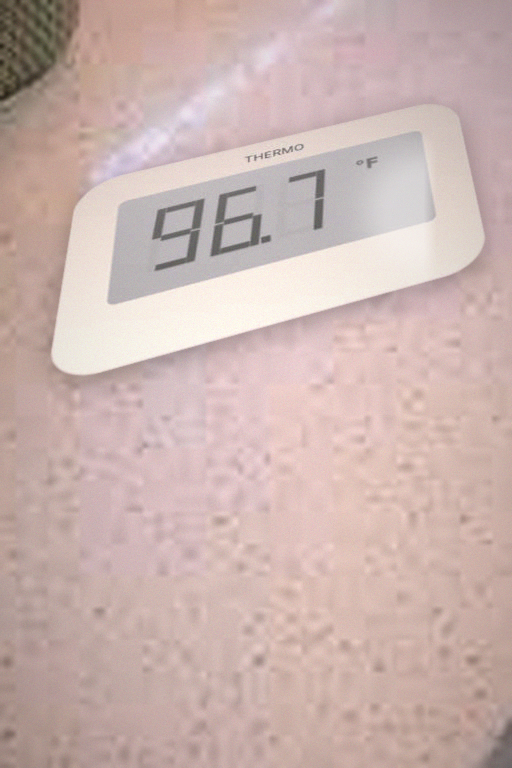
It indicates 96.7 °F
